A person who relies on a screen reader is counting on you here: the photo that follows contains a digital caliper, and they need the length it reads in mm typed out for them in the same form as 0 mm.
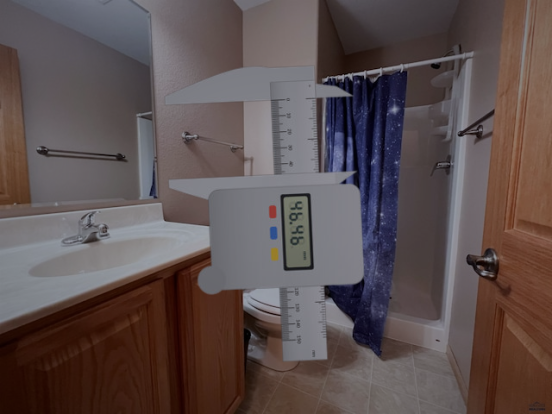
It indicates 46.46 mm
